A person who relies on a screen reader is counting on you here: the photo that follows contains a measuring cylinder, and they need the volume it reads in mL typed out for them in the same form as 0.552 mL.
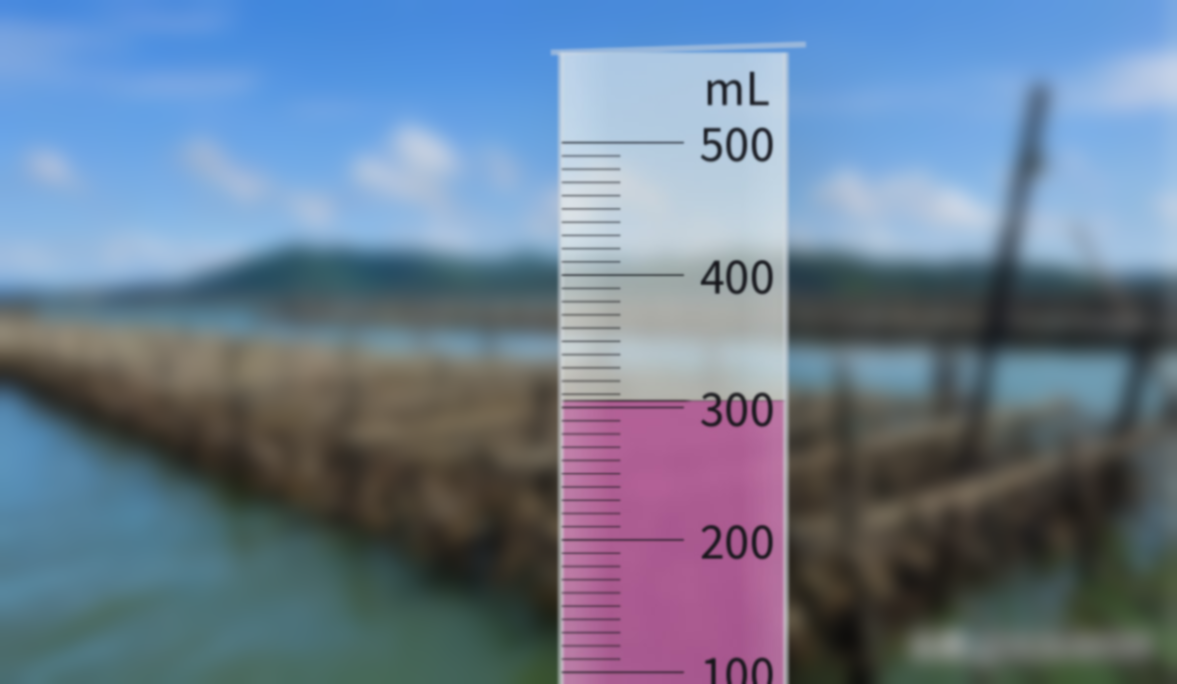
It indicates 305 mL
